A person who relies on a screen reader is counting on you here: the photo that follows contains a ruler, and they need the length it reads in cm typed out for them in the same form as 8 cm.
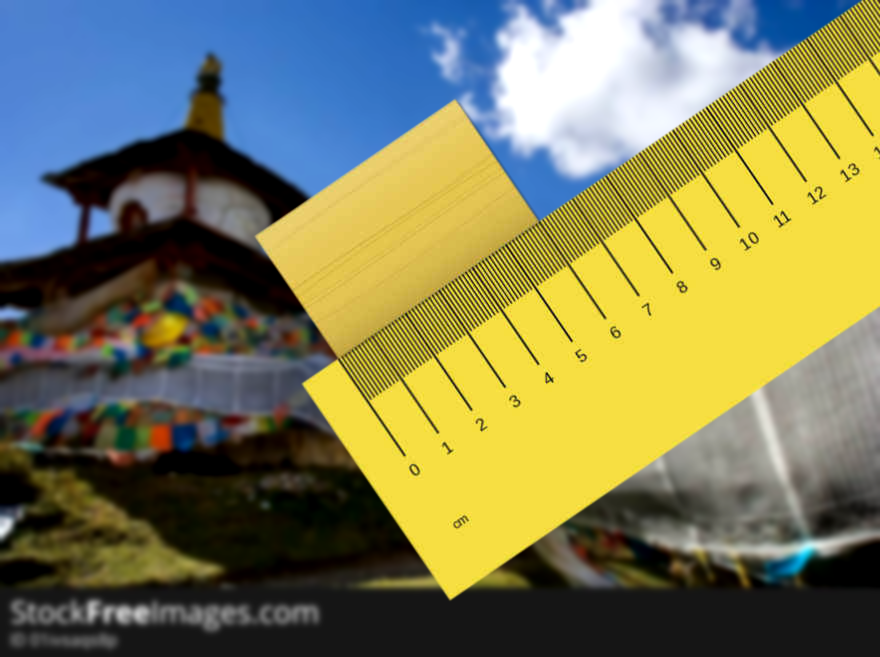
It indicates 6 cm
